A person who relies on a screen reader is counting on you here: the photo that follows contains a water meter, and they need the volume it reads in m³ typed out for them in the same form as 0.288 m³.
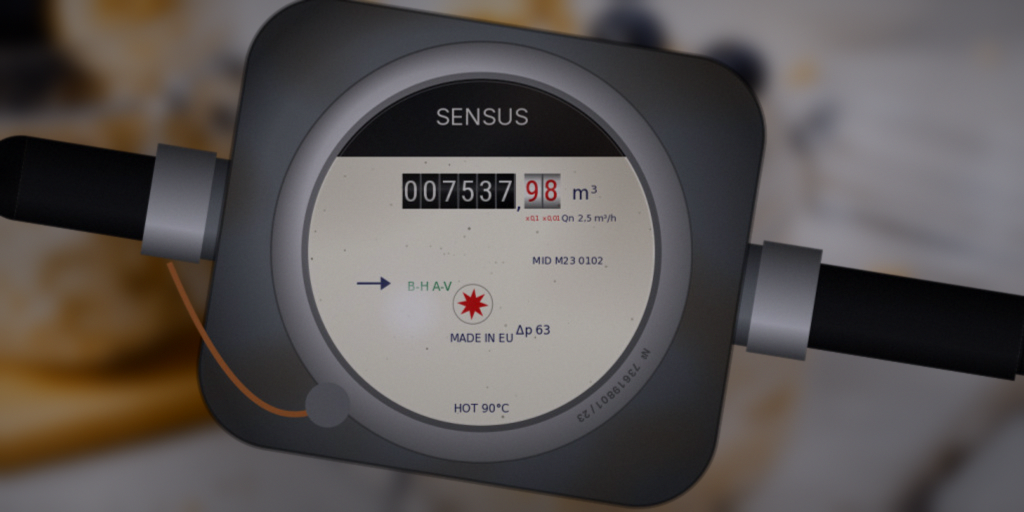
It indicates 7537.98 m³
